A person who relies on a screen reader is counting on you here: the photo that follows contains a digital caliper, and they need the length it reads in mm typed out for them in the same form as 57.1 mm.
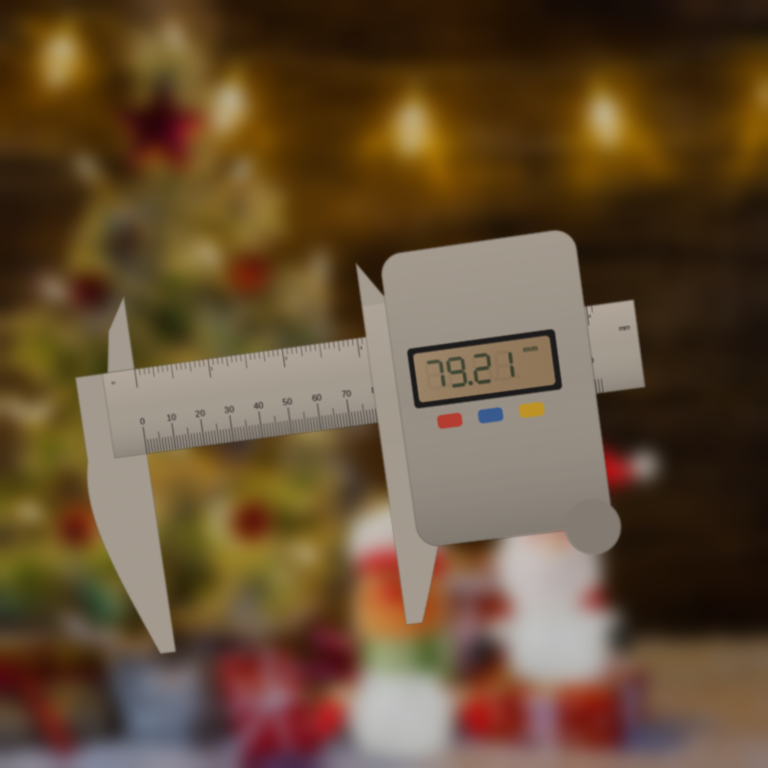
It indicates 79.21 mm
